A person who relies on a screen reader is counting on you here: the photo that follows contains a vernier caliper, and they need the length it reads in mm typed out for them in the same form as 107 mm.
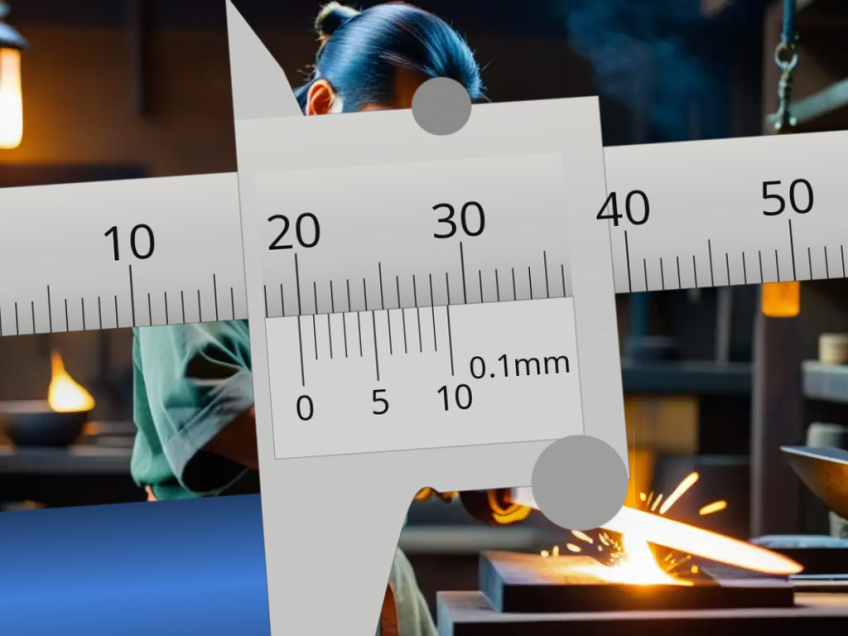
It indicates 19.9 mm
